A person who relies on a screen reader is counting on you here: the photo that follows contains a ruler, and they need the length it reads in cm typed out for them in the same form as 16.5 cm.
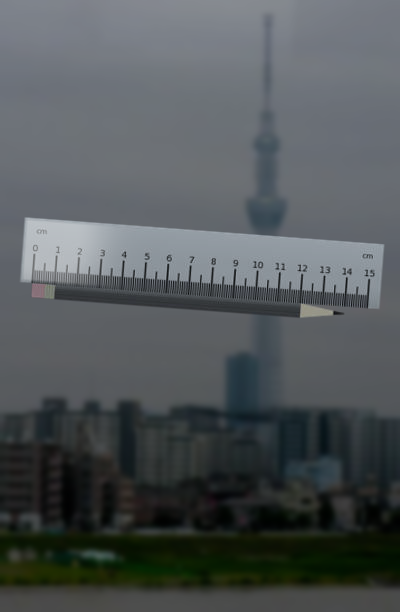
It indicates 14 cm
